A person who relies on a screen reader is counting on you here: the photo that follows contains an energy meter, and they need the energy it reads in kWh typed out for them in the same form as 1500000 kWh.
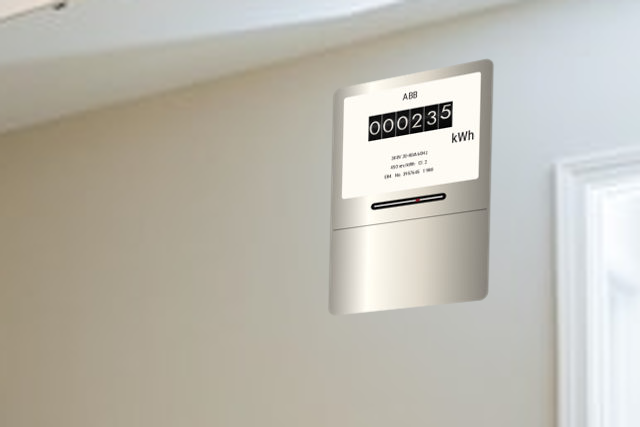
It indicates 235 kWh
